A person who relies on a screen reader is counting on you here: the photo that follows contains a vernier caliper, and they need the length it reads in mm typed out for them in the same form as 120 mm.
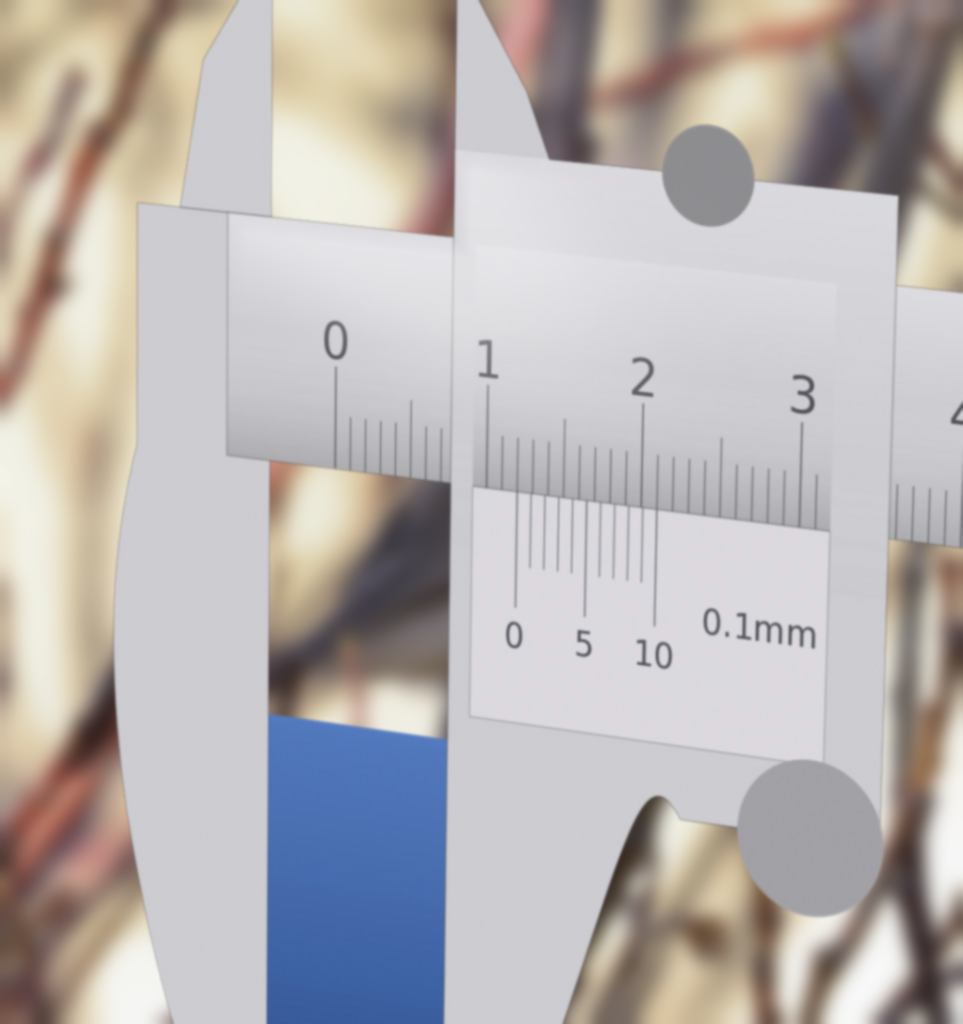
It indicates 12.0 mm
